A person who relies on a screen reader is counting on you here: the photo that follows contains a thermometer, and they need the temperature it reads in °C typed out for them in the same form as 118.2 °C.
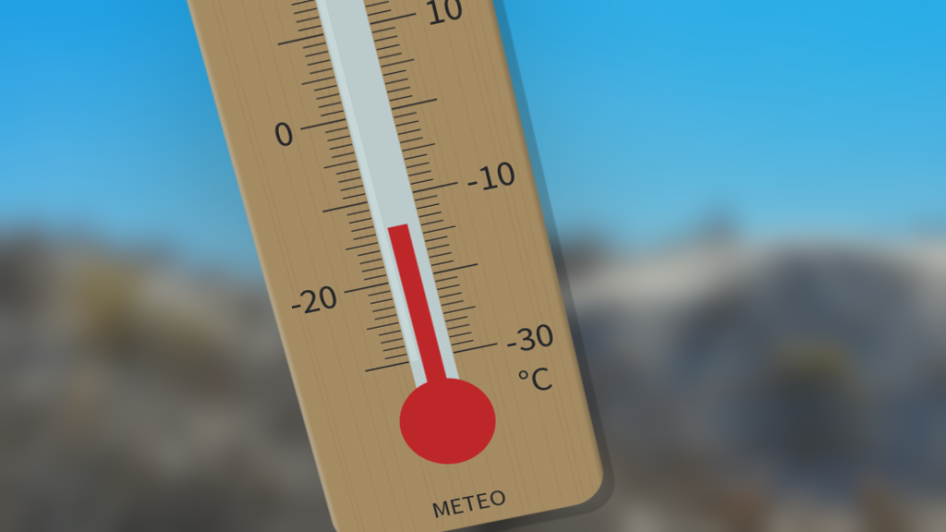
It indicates -13.5 °C
